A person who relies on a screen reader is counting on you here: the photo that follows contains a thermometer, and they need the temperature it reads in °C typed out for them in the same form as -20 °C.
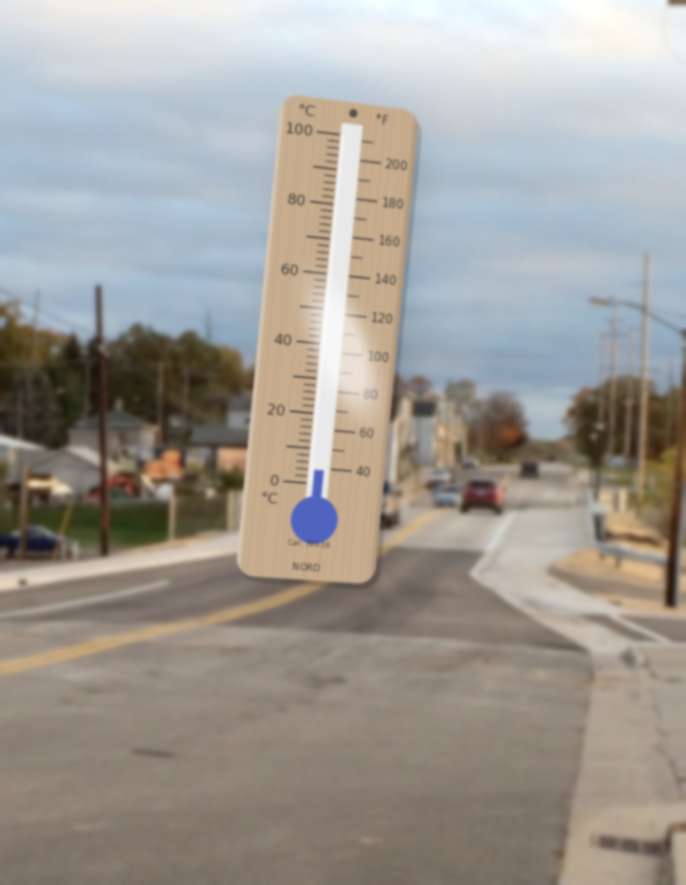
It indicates 4 °C
